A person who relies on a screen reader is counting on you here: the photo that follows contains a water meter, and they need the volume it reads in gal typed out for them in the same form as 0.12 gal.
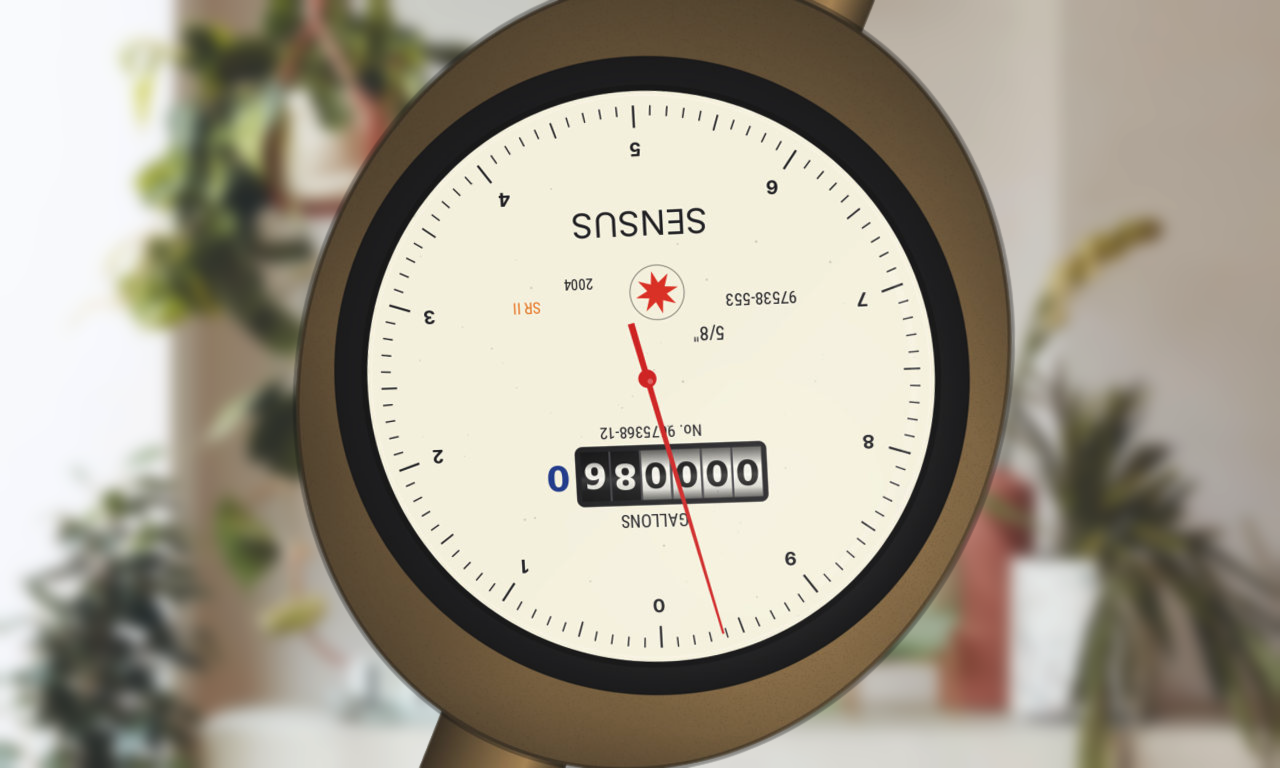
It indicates 859.6 gal
